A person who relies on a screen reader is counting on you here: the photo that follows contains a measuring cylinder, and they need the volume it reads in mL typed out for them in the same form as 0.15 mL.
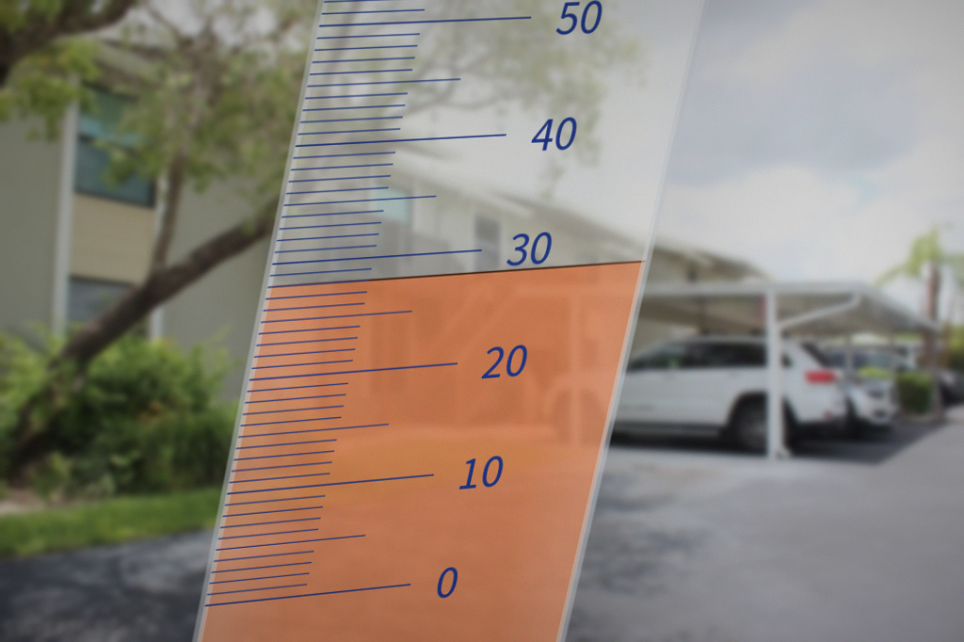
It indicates 28 mL
